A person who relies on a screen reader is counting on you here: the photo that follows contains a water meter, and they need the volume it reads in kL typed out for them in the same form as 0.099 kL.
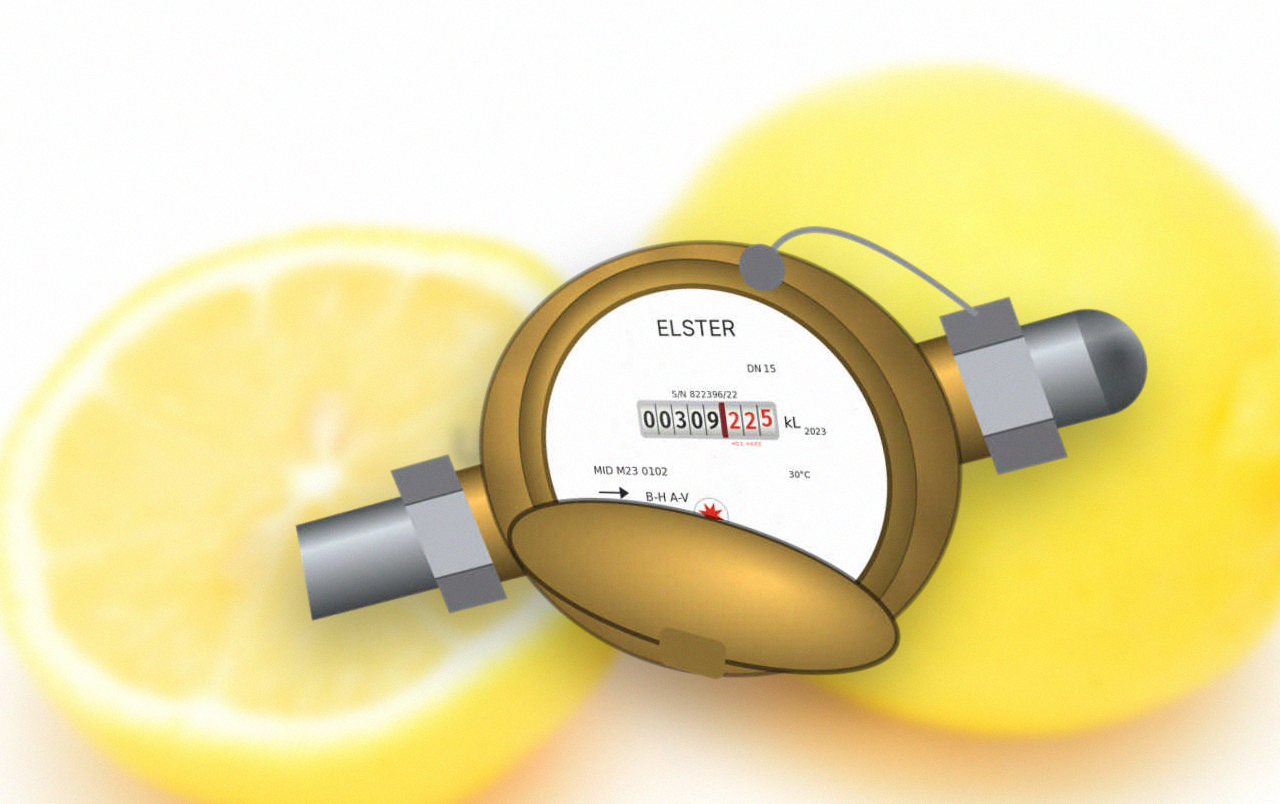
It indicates 309.225 kL
